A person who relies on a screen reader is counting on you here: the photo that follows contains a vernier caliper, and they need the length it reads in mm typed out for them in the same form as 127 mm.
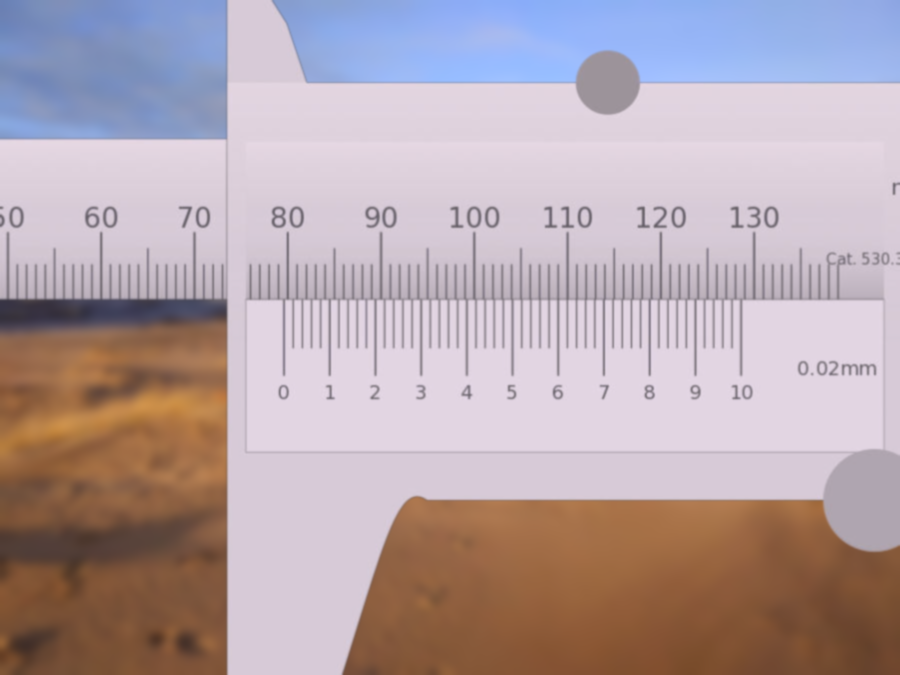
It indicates 79.6 mm
